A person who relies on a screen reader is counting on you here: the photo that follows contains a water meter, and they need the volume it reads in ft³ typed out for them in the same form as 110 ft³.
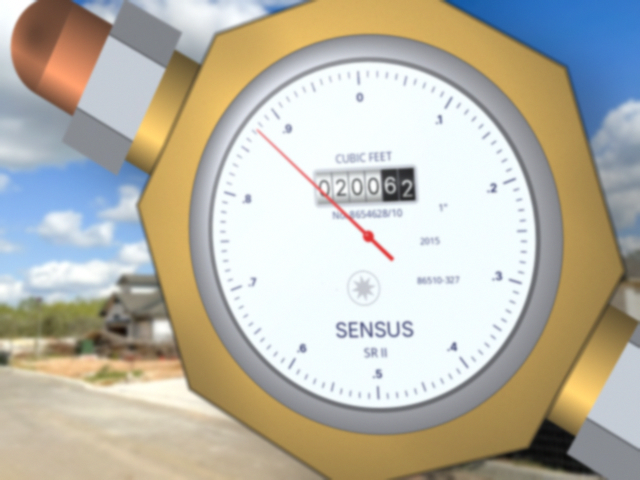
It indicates 20061.87 ft³
